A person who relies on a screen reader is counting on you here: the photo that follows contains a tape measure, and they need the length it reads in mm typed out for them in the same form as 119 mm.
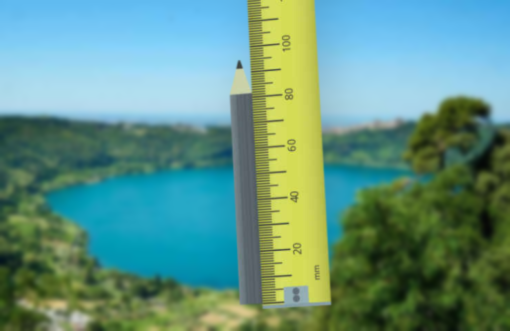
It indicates 95 mm
